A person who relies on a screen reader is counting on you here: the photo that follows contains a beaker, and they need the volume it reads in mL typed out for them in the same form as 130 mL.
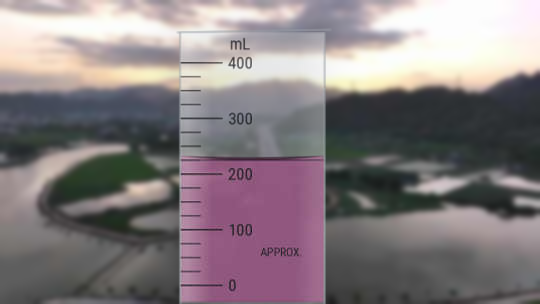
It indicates 225 mL
